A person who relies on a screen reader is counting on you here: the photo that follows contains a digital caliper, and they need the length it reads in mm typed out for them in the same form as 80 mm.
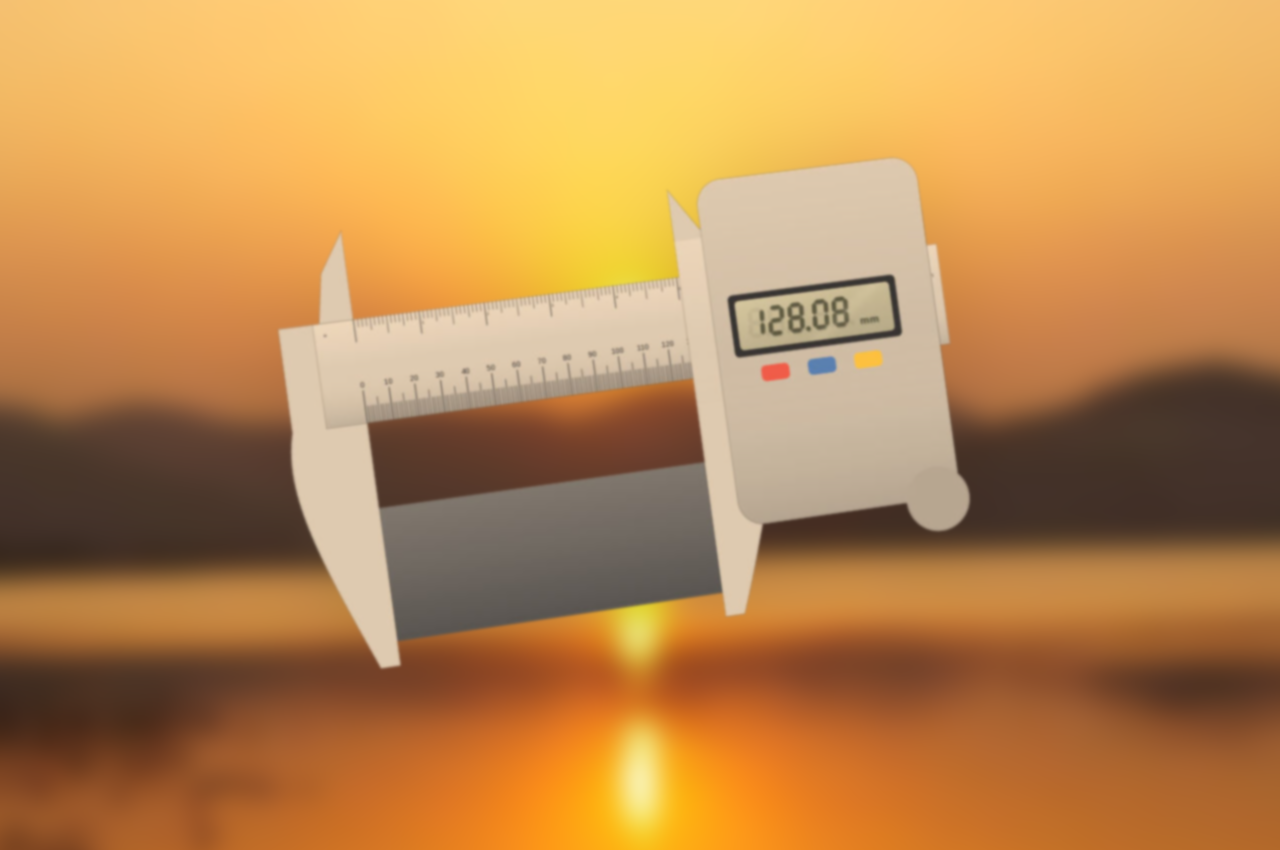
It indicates 128.08 mm
